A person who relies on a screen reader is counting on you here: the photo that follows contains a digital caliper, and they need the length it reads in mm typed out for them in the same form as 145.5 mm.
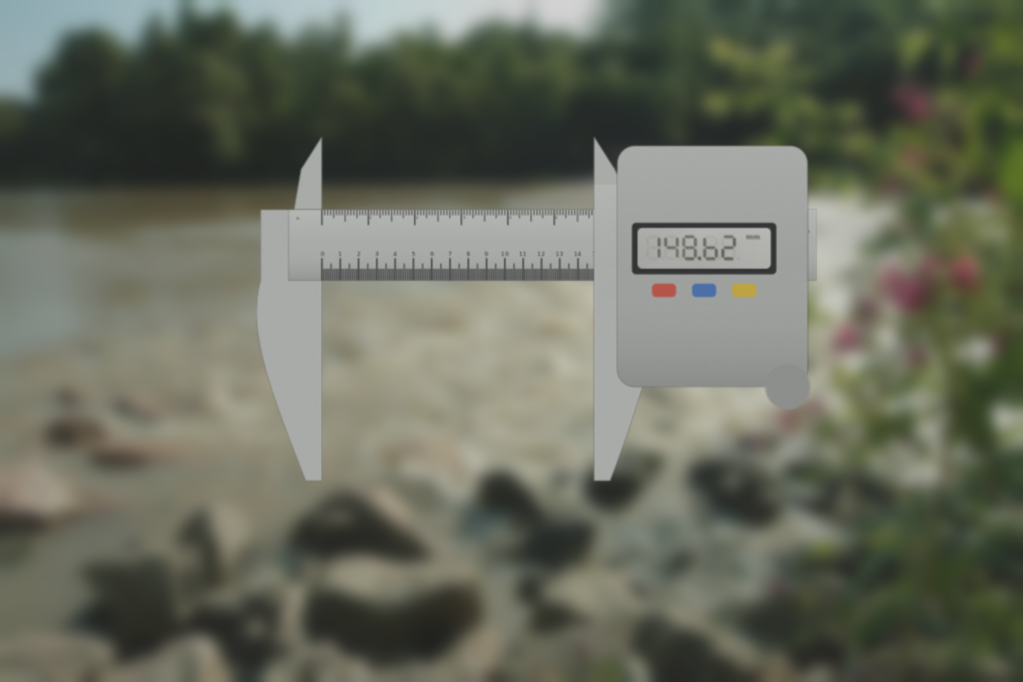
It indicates 148.62 mm
